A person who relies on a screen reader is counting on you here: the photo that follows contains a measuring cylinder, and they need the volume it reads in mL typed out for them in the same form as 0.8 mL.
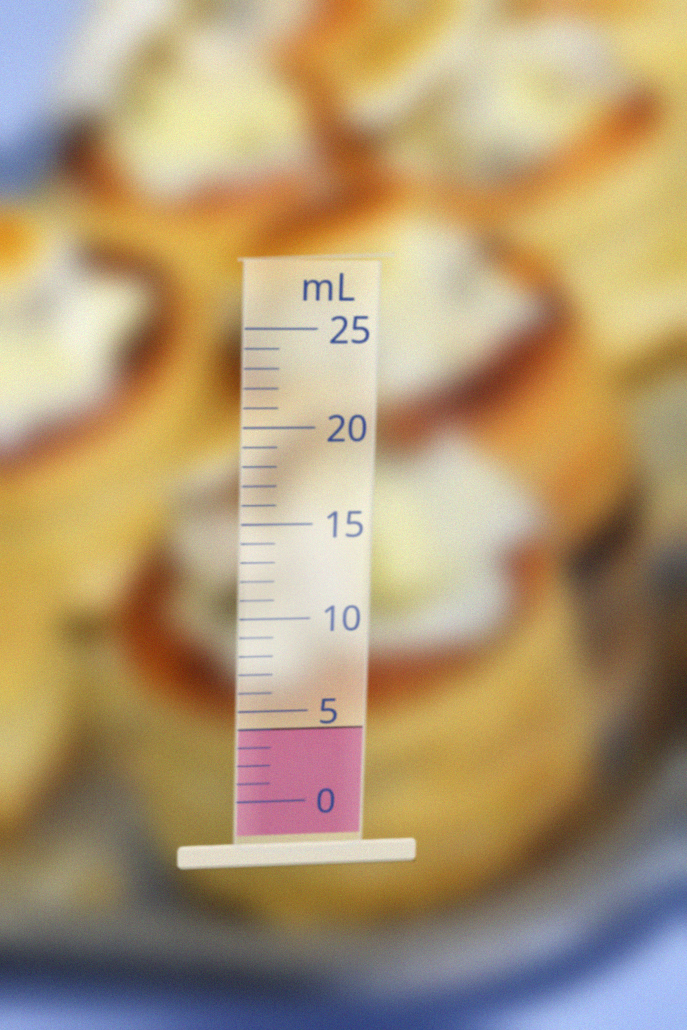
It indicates 4 mL
